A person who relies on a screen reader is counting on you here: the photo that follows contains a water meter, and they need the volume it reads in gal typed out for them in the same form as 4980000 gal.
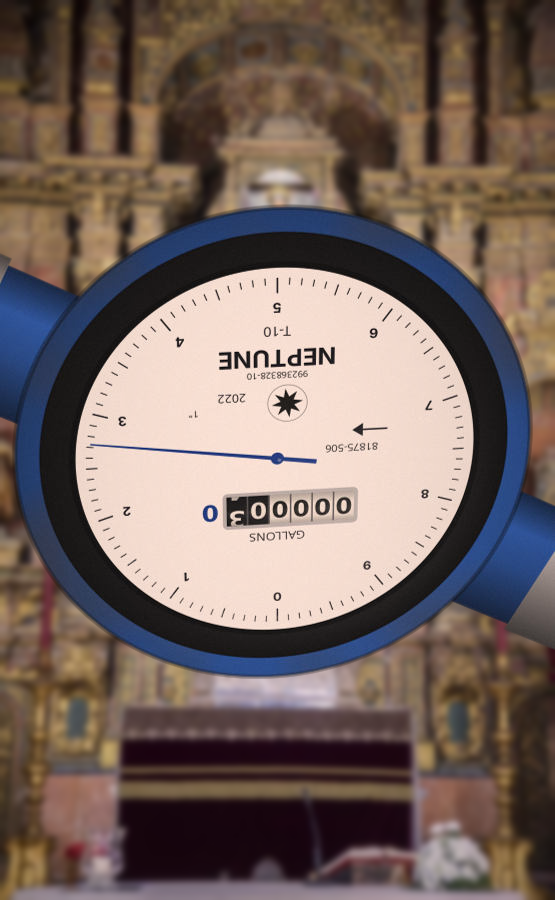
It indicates 32.7 gal
